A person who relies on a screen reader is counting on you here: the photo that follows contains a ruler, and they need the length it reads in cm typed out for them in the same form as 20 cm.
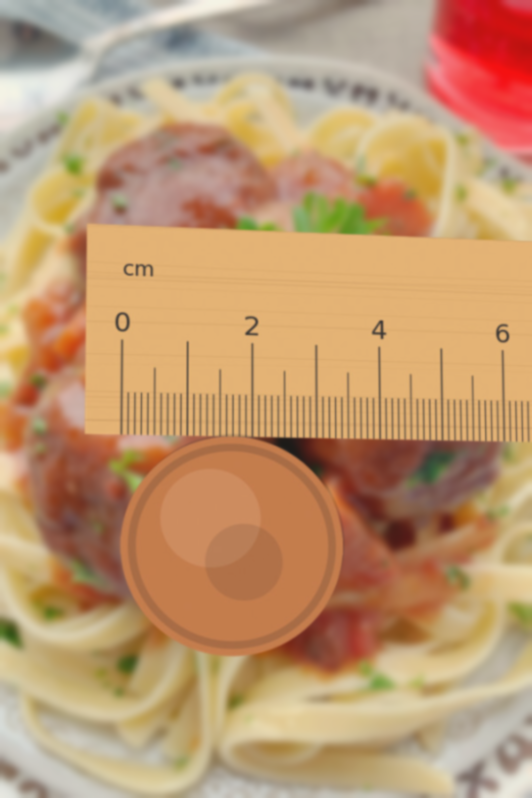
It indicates 3.4 cm
